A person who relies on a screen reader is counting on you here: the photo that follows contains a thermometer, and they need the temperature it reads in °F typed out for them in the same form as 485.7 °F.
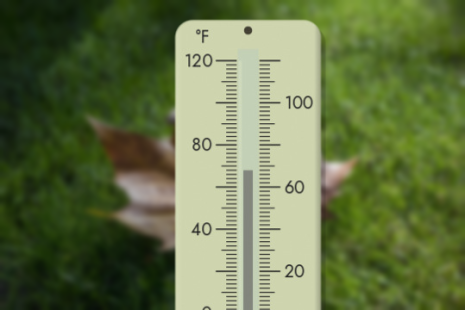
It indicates 68 °F
